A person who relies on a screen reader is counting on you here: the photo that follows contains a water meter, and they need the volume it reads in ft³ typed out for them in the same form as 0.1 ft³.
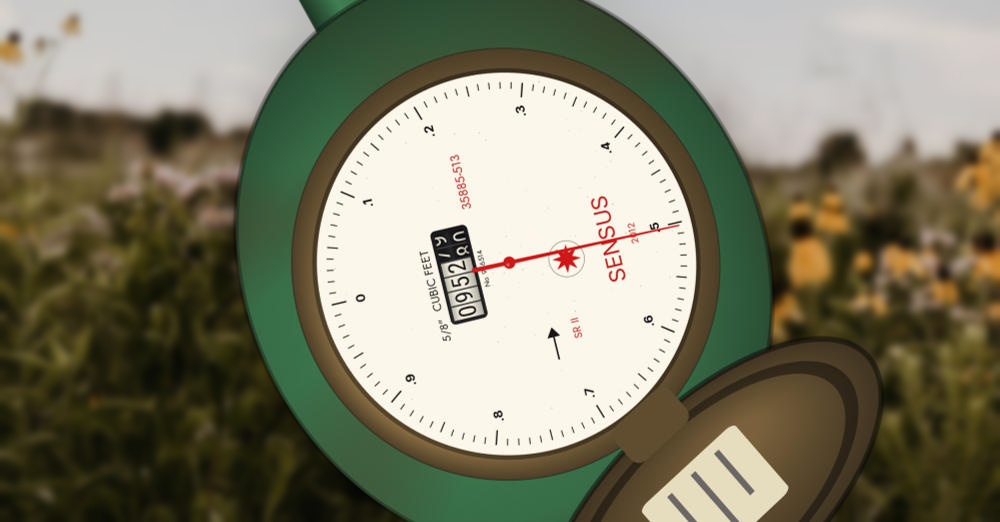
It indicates 95279.50 ft³
